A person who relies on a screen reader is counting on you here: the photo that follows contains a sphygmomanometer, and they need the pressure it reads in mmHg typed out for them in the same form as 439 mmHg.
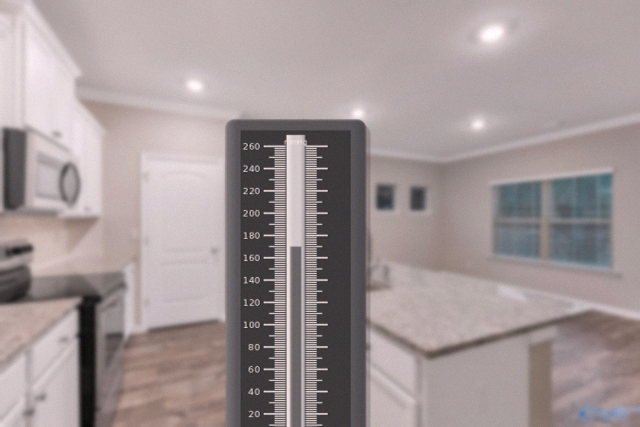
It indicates 170 mmHg
